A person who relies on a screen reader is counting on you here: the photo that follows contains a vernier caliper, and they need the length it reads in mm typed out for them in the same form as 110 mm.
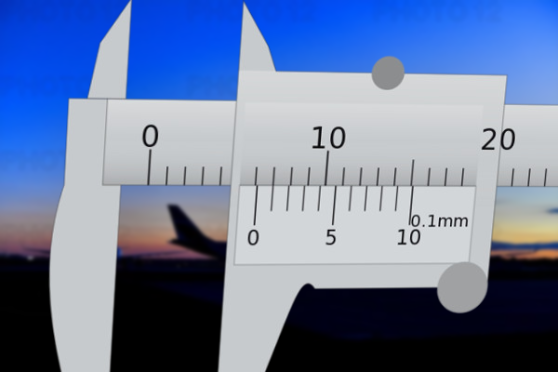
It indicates 6.1 mm
